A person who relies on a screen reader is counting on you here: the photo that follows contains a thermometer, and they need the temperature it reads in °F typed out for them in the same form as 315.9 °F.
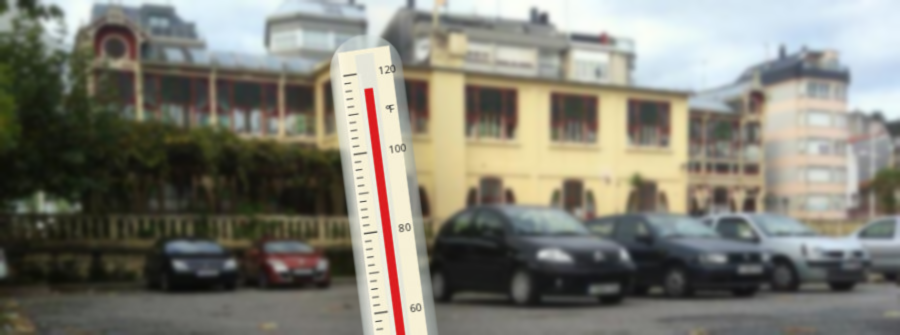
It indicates 116 °F
